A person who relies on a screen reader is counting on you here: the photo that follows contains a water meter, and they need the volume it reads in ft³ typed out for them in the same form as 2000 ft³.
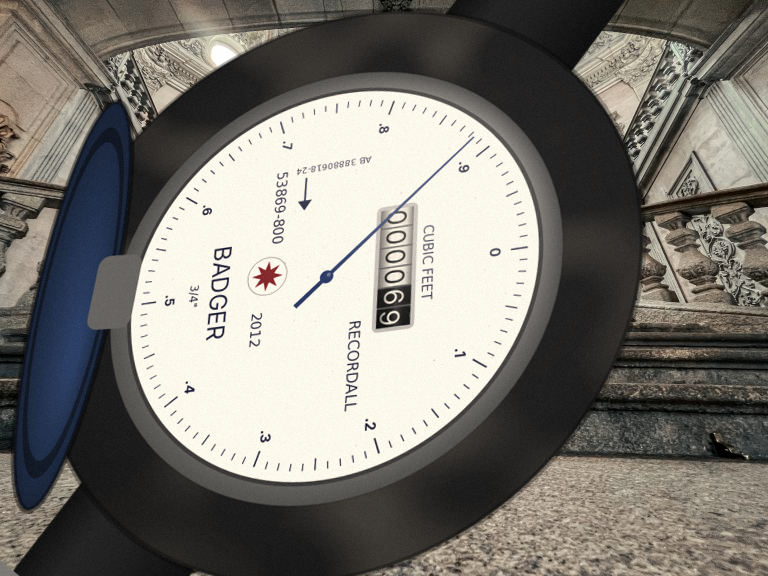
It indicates 68.88 ft³
